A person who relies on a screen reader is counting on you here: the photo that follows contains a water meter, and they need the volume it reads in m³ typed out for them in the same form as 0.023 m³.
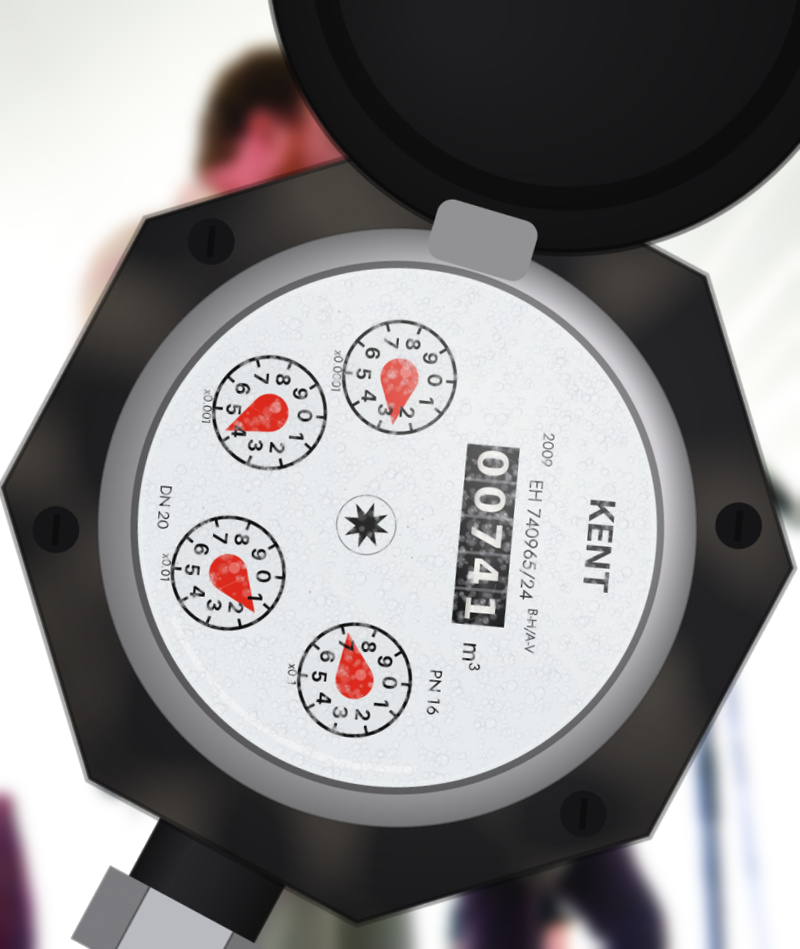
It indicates 741.7142 m³
